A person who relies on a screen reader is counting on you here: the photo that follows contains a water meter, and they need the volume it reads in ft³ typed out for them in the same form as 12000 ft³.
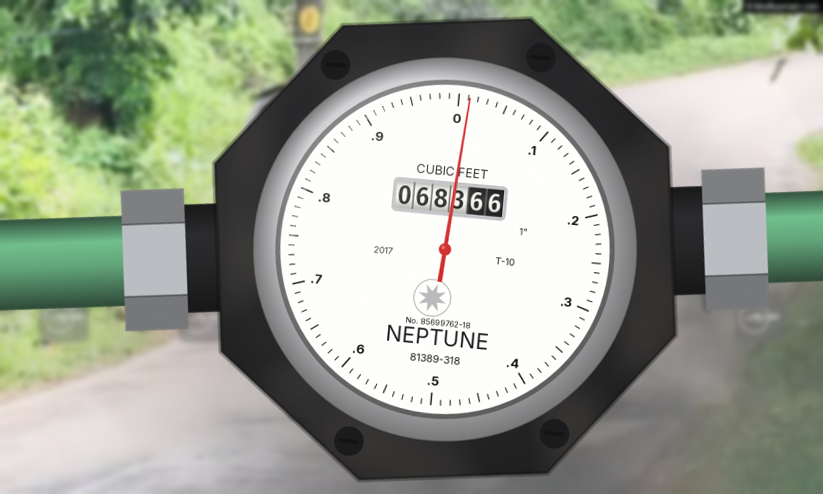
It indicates 68366.01 ft³
